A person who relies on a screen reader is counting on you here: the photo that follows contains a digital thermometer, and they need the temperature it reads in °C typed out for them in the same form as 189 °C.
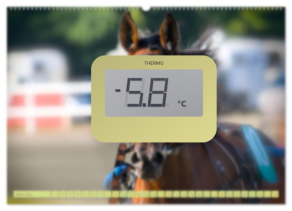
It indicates -5.8 °C
